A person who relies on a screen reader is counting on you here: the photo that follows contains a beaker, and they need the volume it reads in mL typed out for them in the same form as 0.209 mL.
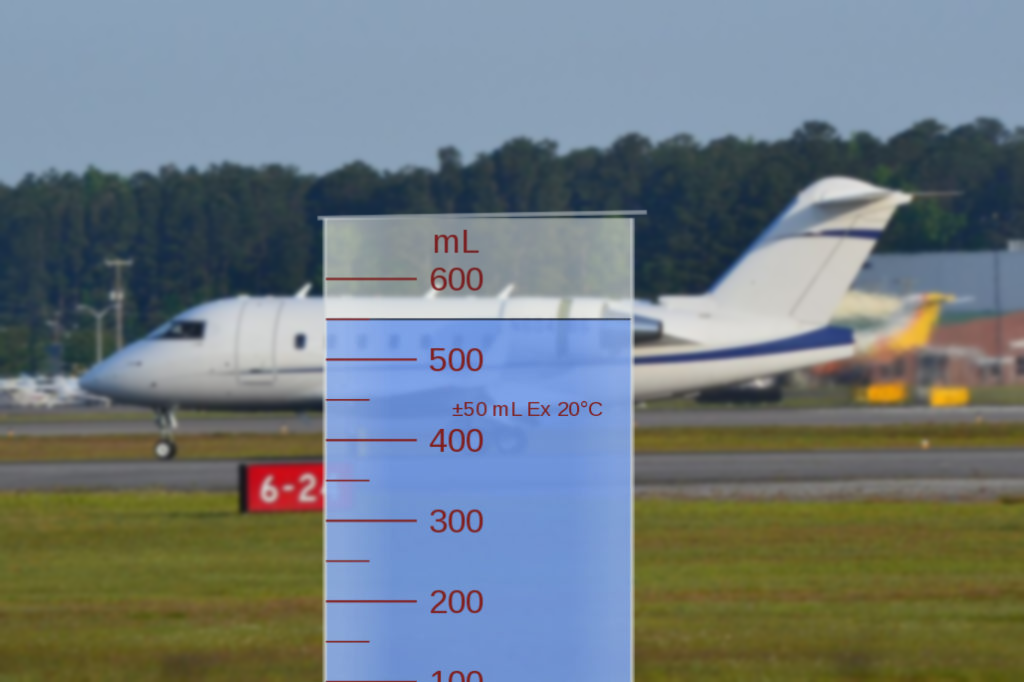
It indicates 550 mL
